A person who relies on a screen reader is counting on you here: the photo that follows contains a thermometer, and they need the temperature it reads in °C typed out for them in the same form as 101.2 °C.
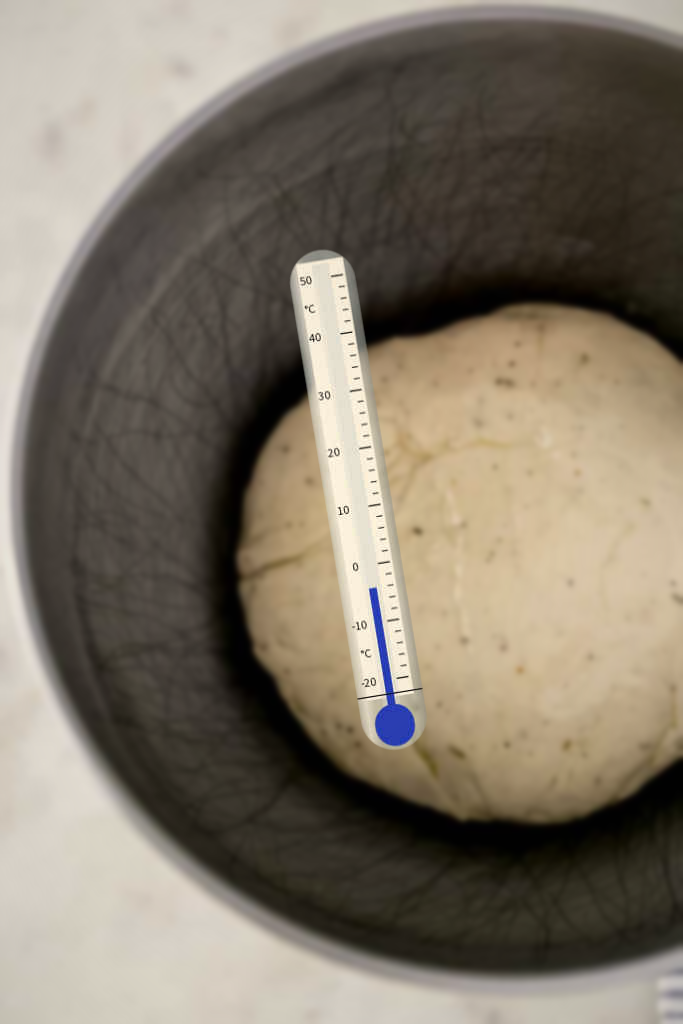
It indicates -4 °C
